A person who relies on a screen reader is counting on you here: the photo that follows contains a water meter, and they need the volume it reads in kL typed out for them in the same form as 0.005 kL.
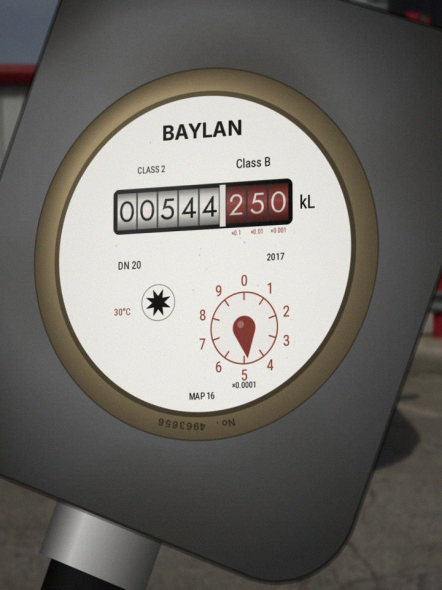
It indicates 544.2504 kL
